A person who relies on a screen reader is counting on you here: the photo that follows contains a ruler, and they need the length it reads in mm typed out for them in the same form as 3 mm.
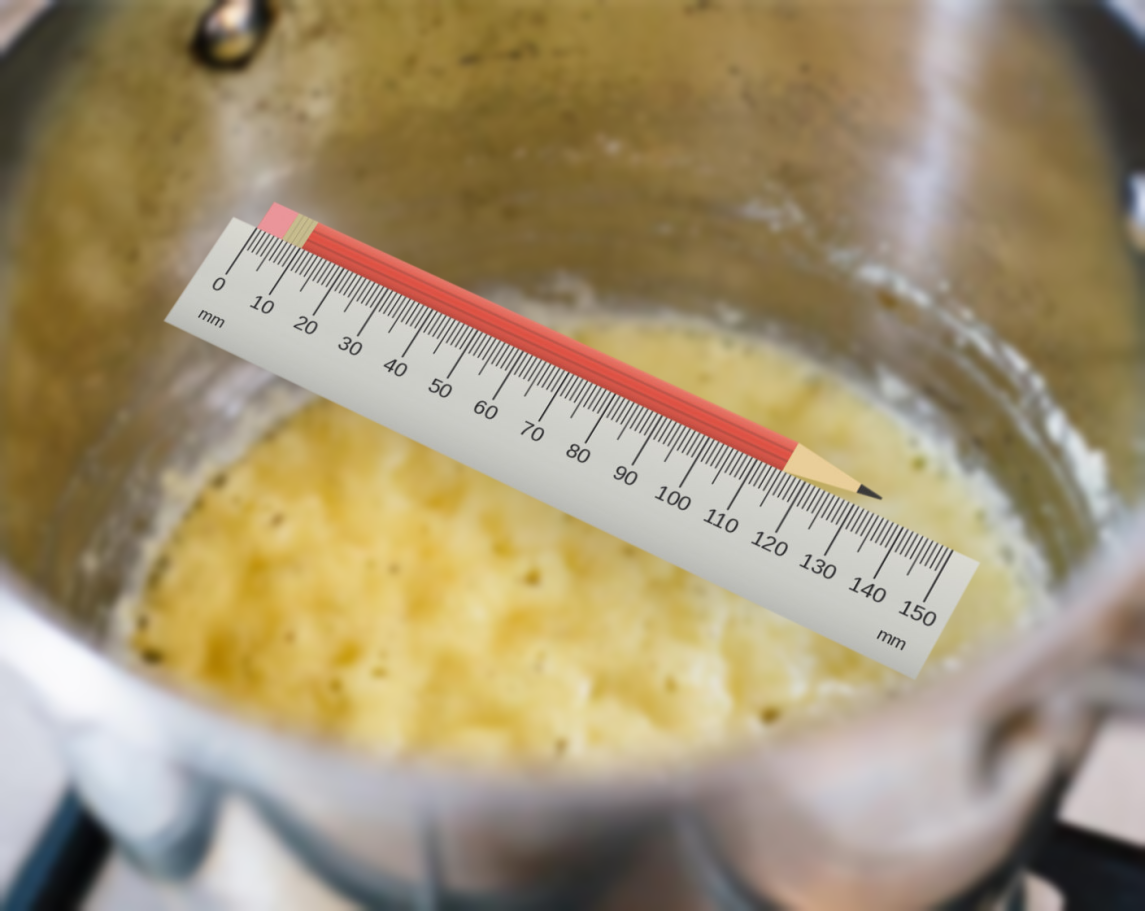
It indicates 134 mm
